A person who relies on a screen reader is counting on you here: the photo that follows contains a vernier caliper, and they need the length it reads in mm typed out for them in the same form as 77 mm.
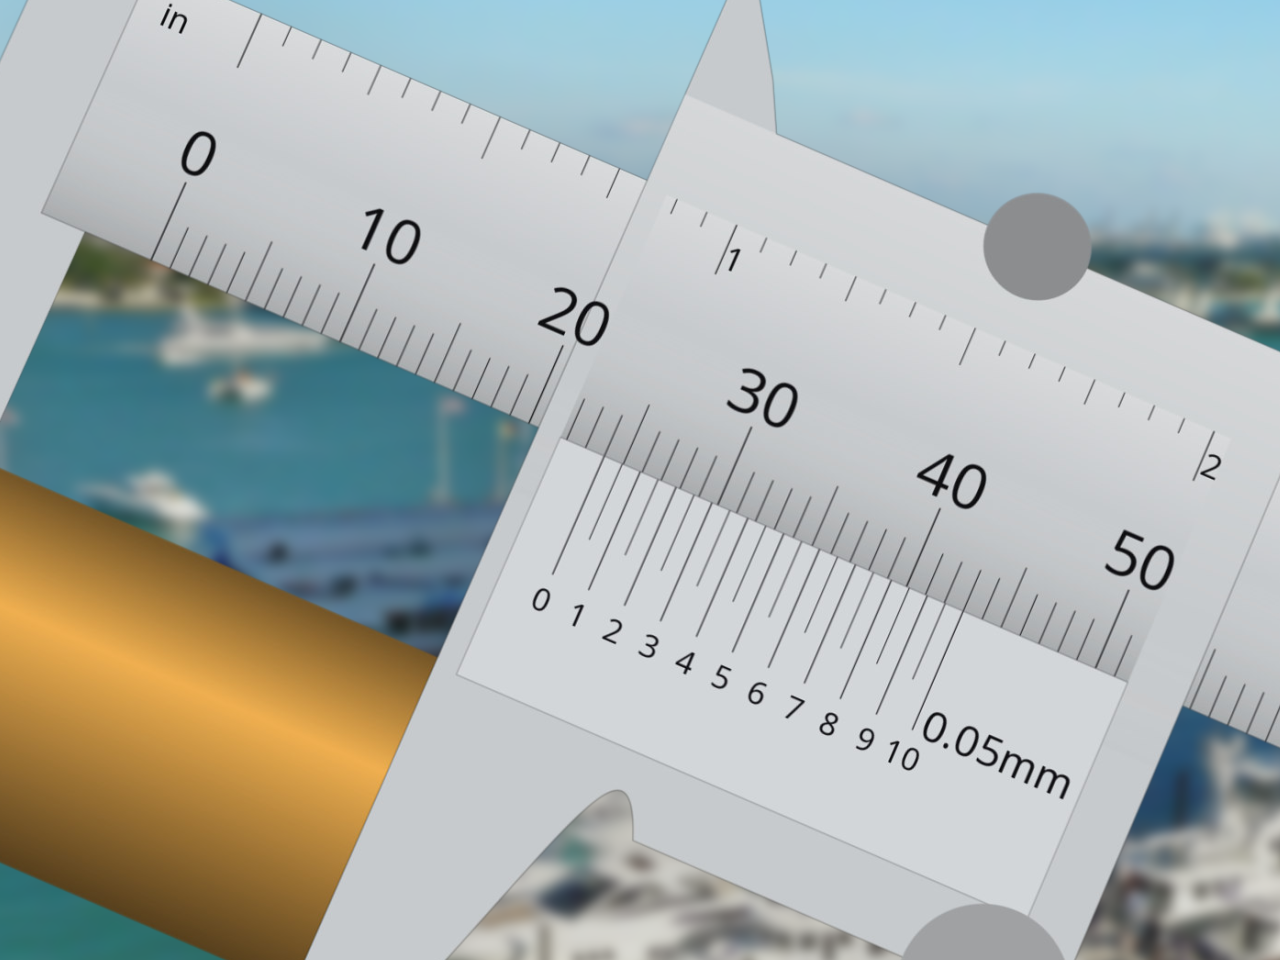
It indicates 24.0 mm
